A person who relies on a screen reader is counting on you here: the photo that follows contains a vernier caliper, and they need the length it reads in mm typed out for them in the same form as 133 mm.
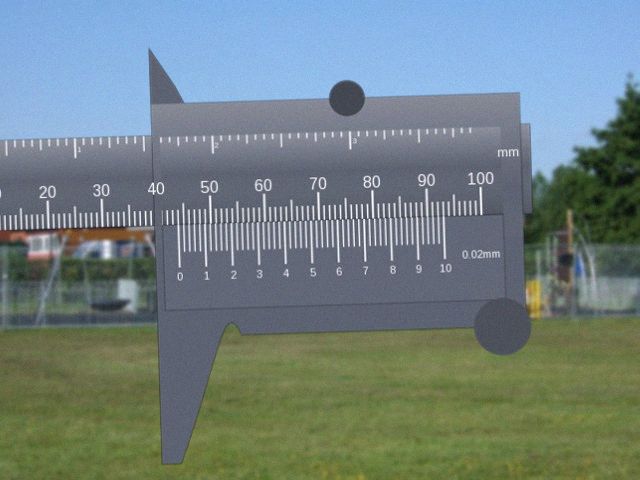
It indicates 44.0 mm
